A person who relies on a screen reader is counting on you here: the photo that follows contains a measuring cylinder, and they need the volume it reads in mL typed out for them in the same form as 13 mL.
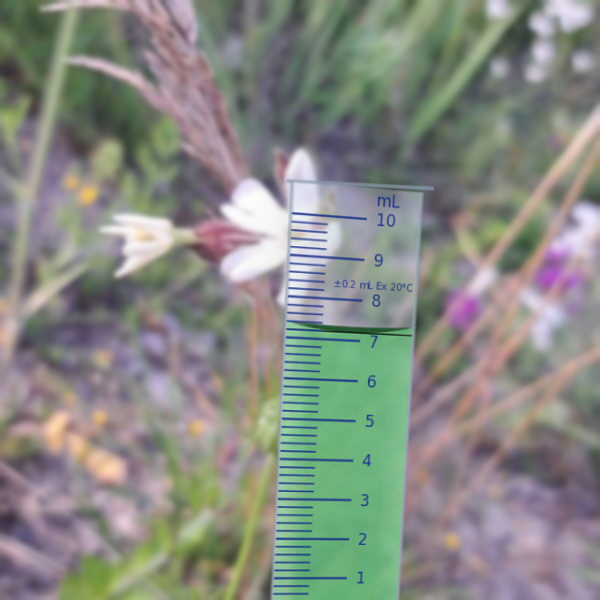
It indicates 7.2 mL
